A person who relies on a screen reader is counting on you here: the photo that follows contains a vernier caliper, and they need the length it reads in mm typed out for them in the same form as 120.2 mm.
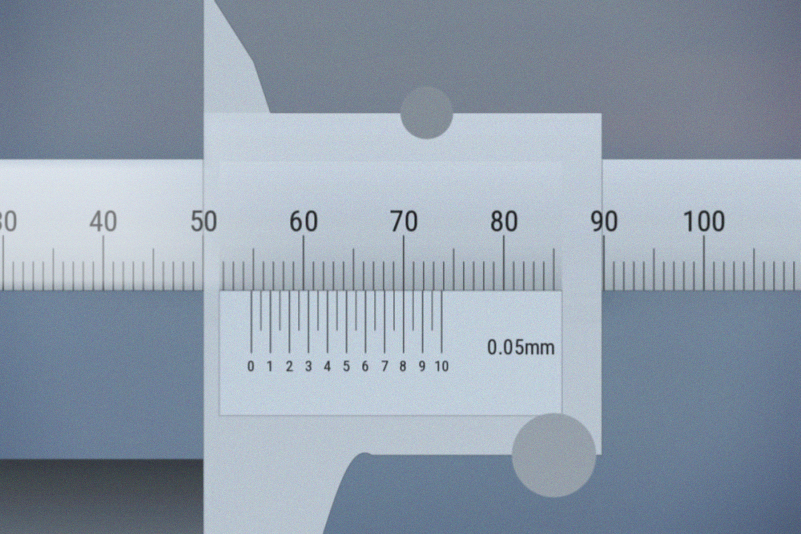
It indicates 54.8 mm
